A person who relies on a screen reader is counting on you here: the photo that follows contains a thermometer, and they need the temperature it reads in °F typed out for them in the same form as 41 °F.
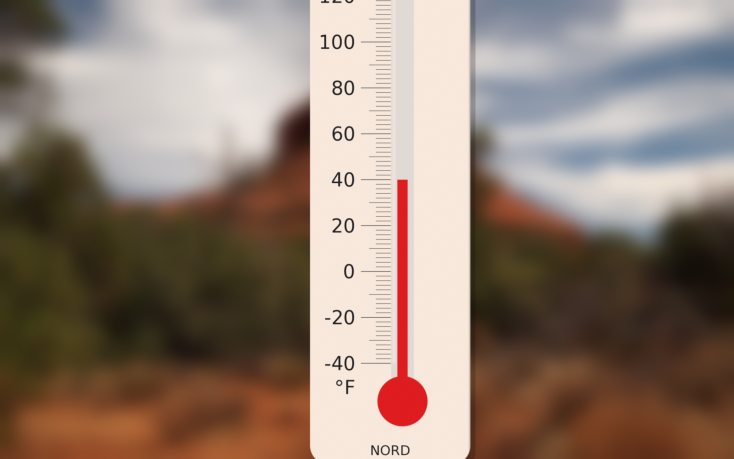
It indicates 40 °F
